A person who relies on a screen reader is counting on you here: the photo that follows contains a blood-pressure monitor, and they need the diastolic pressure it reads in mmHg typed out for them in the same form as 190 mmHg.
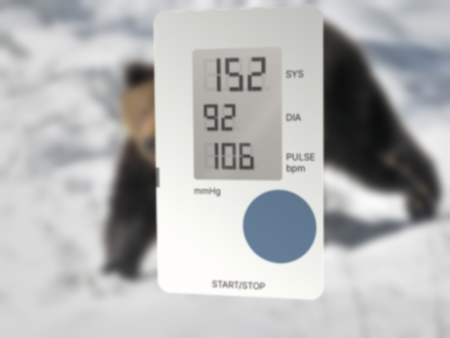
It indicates 92 mmHg
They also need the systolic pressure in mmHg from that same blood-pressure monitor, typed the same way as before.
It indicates 152 mmHg
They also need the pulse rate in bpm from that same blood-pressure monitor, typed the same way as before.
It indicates 106 bpm
